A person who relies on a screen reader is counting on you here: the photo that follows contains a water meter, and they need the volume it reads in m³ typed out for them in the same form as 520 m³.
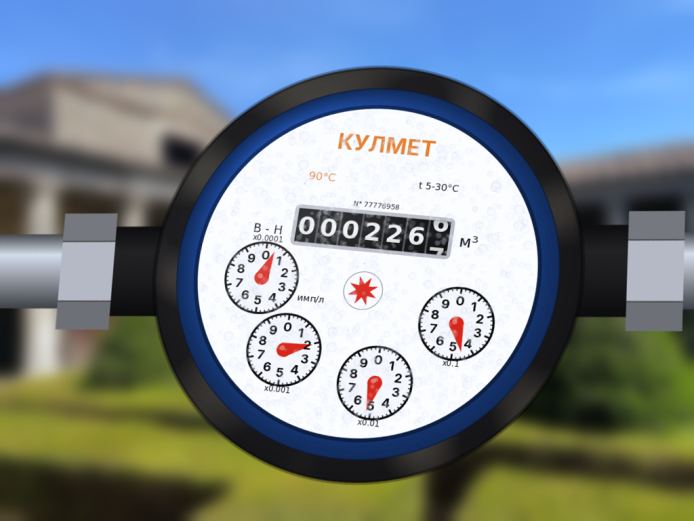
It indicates 2266.4520 m³
